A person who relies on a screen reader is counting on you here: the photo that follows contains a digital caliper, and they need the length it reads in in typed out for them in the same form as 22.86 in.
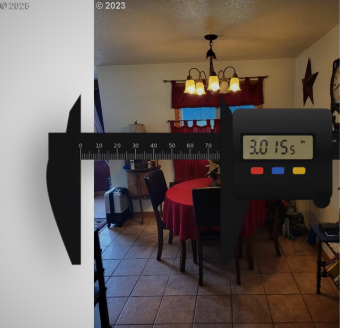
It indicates 3.0155 in
